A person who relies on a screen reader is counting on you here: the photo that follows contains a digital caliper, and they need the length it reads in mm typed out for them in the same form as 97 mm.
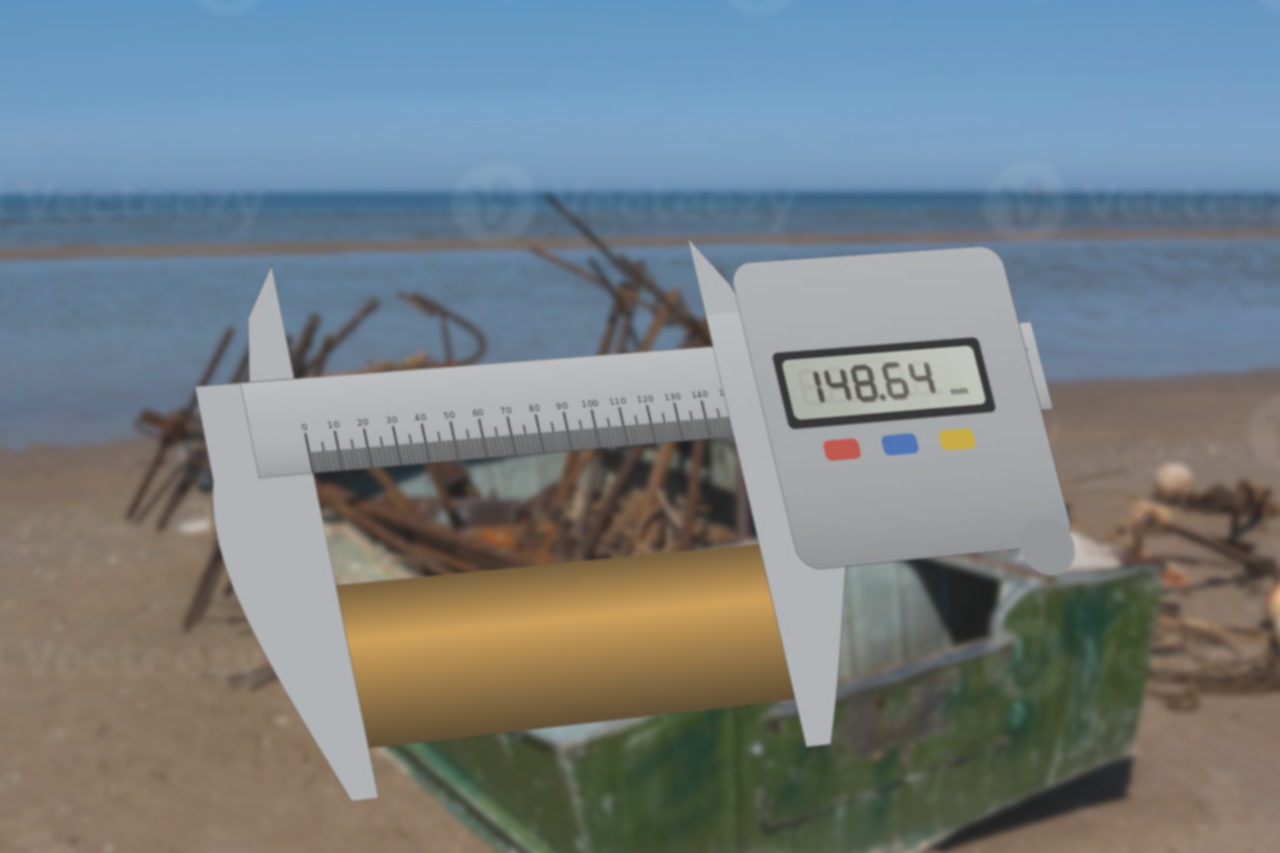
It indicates 148.64 mm
